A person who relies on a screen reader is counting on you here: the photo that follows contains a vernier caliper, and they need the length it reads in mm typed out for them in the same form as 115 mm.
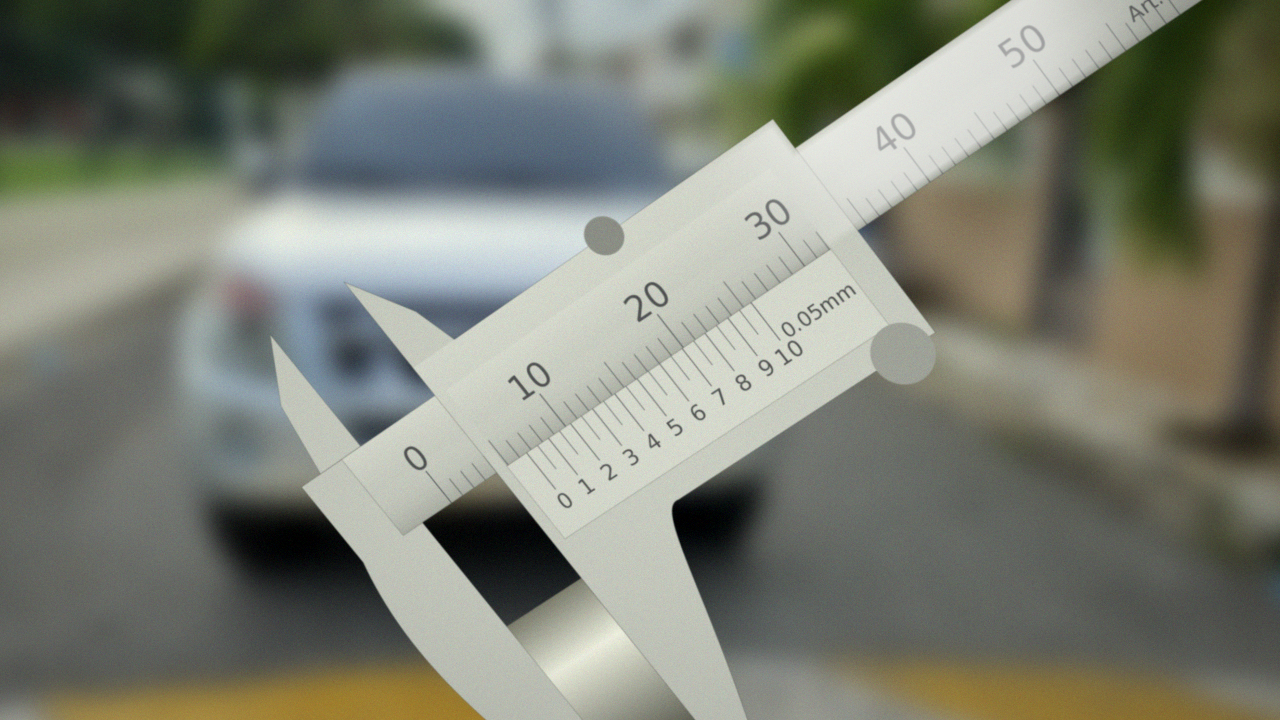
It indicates 6.6 mm
